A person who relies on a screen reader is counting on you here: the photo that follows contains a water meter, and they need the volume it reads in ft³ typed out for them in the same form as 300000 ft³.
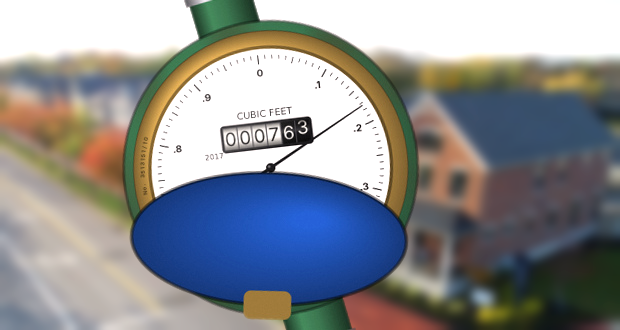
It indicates 763.17 ft³
